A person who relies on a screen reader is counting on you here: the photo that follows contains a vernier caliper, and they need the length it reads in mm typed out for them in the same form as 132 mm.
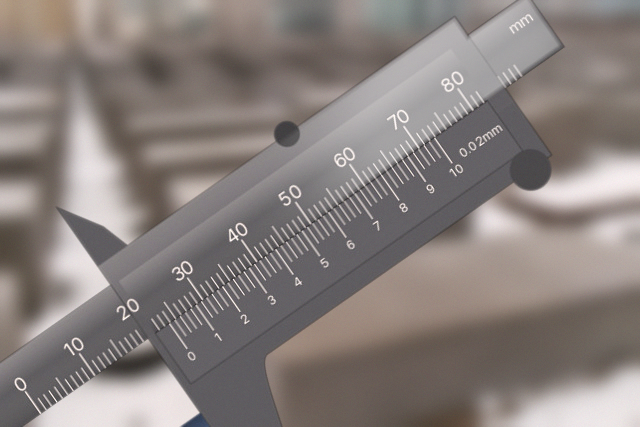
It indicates 23.8 mm
